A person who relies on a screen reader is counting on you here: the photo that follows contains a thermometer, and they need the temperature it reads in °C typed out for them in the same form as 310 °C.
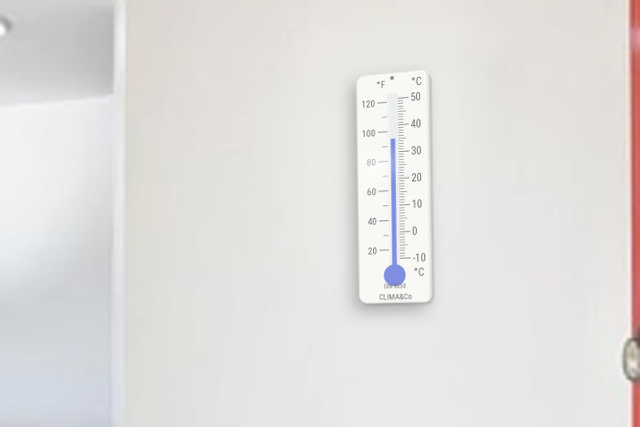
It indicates 35 °C
